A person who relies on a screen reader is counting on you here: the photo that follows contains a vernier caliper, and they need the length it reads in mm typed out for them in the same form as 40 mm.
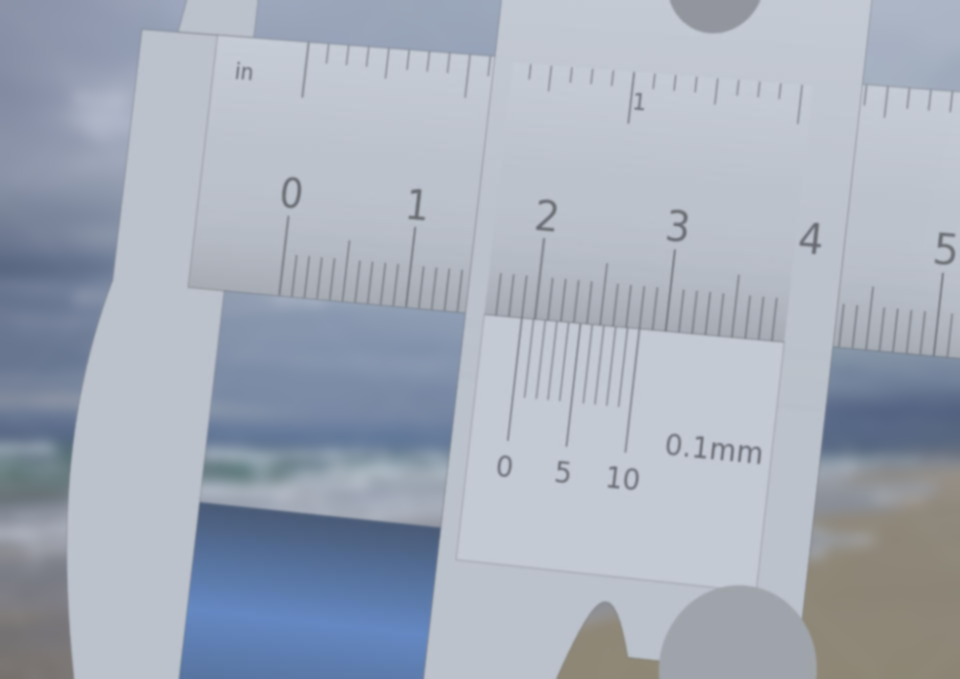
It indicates 19.0 mm
